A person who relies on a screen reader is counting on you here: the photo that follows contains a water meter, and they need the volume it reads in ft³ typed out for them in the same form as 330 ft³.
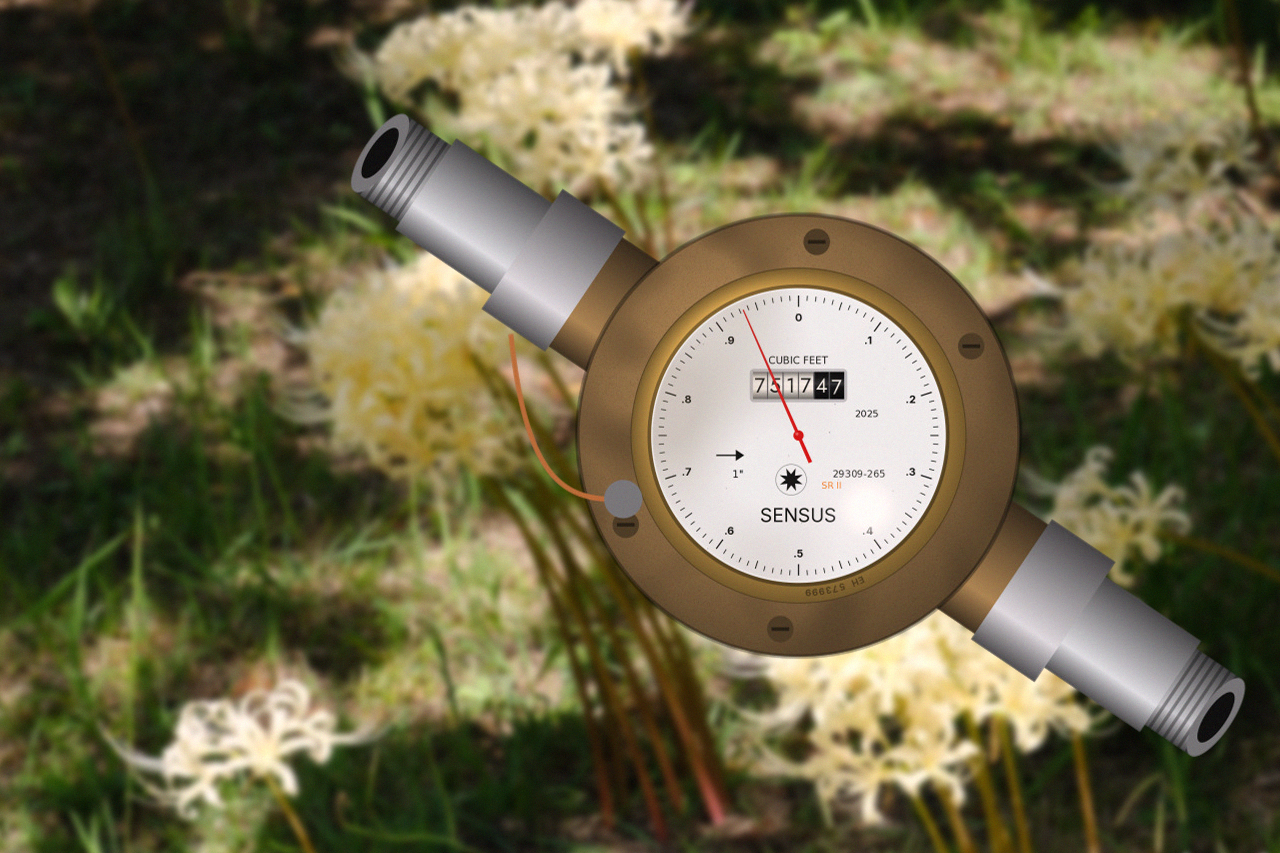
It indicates 751746.93 ft³
